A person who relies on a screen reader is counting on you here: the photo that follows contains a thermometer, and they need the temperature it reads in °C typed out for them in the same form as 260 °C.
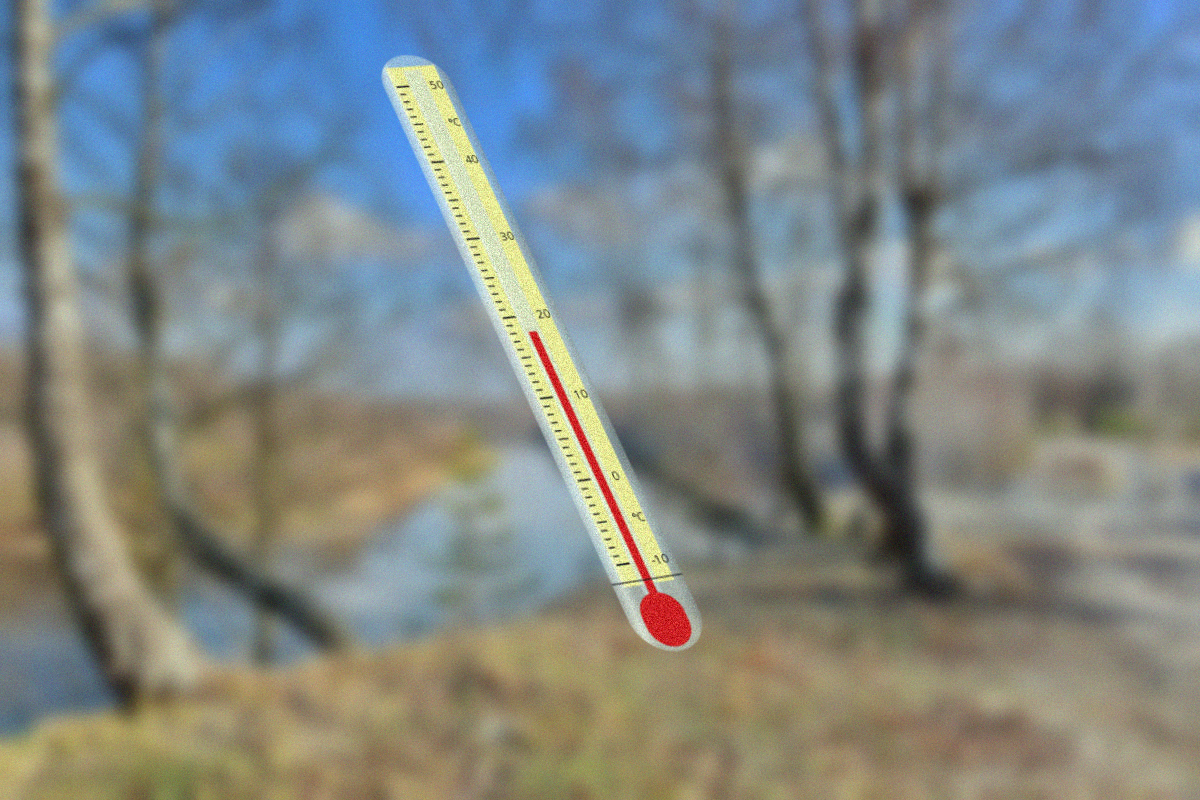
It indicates 18 °C
